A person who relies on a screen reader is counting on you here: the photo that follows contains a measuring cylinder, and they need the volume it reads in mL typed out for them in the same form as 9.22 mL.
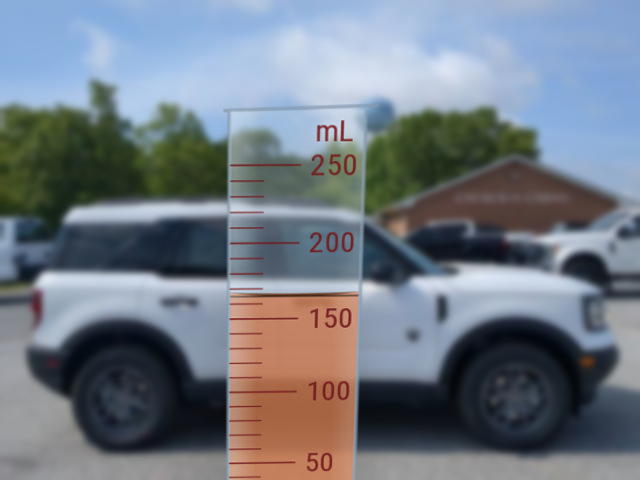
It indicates 165 mL
